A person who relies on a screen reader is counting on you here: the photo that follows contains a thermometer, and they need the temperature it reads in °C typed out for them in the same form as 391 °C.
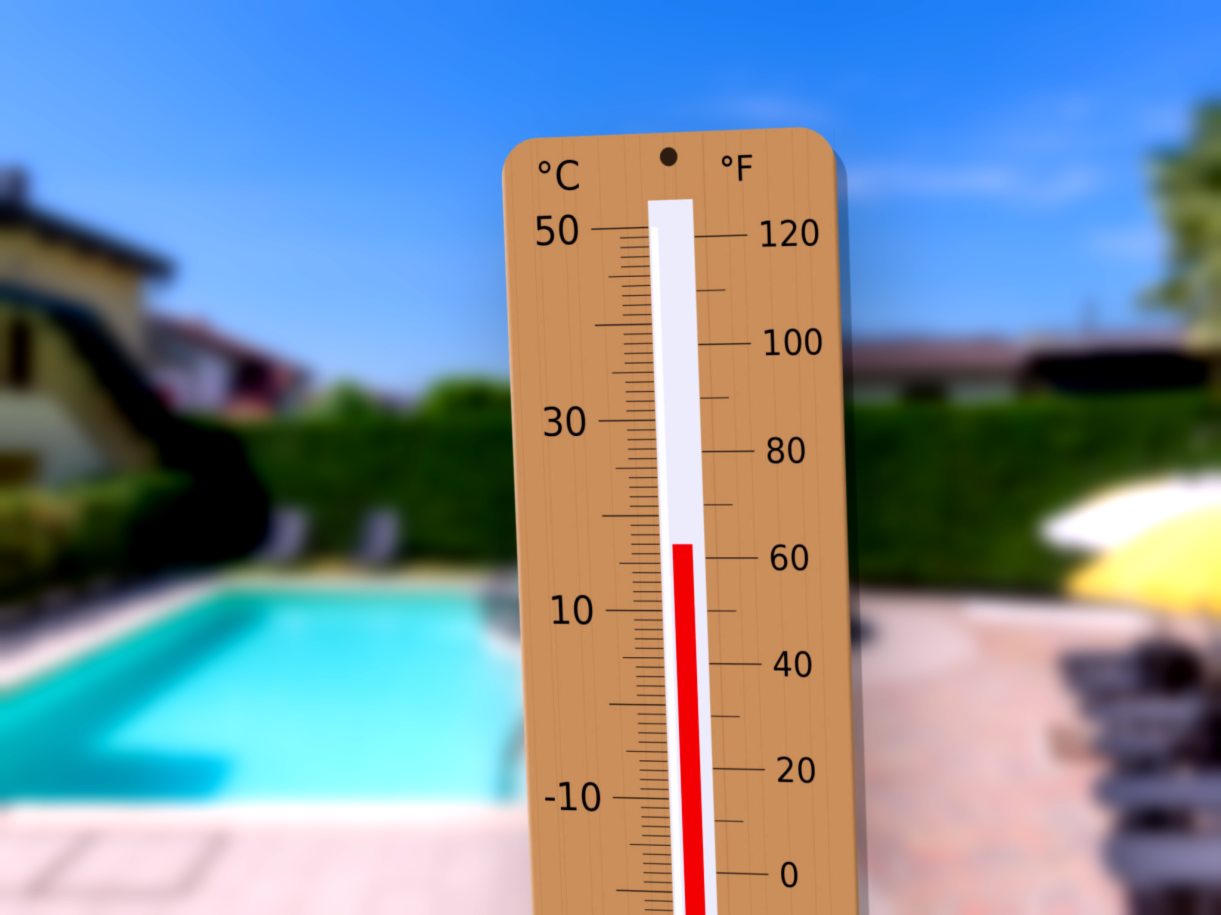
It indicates 17 °C
